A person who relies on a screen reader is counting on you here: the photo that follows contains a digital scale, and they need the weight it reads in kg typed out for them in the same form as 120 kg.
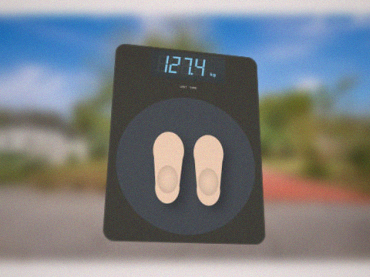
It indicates 127.4 kg
